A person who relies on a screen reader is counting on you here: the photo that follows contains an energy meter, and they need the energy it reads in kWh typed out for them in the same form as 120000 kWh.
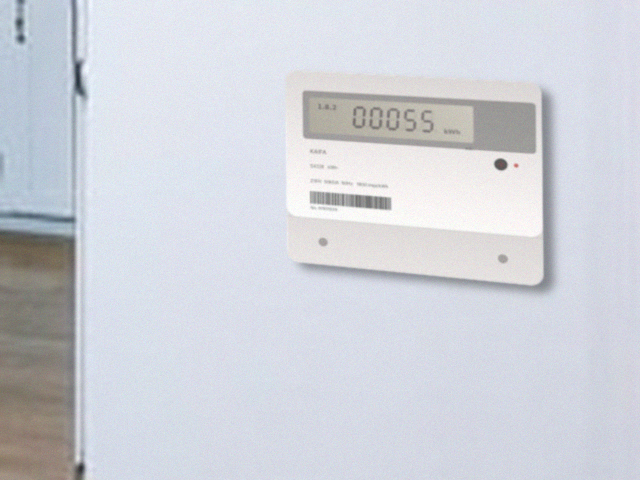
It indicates 55 kWh
